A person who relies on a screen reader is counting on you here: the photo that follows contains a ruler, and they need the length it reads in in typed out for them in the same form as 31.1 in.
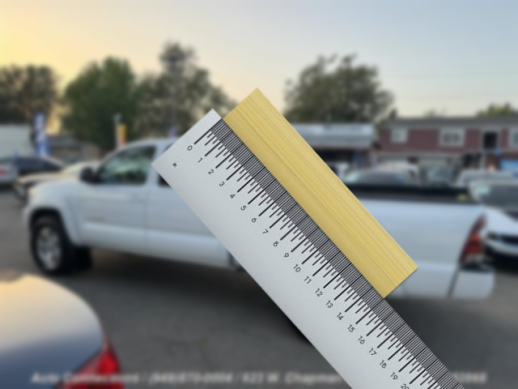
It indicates 15 in
